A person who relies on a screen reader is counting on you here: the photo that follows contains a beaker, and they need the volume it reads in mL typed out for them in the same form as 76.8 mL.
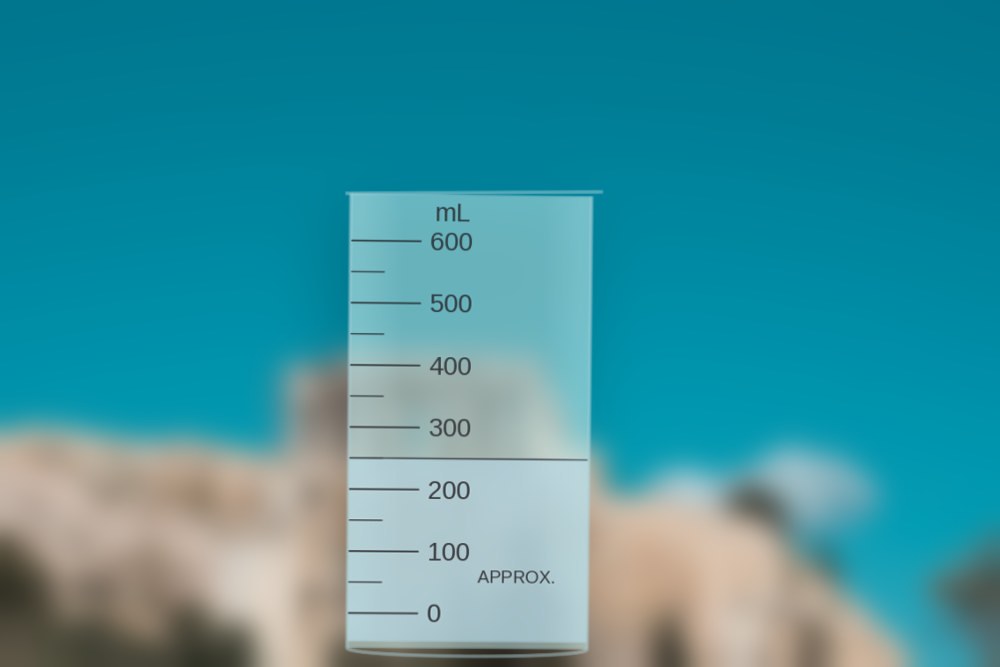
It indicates 250 mL
